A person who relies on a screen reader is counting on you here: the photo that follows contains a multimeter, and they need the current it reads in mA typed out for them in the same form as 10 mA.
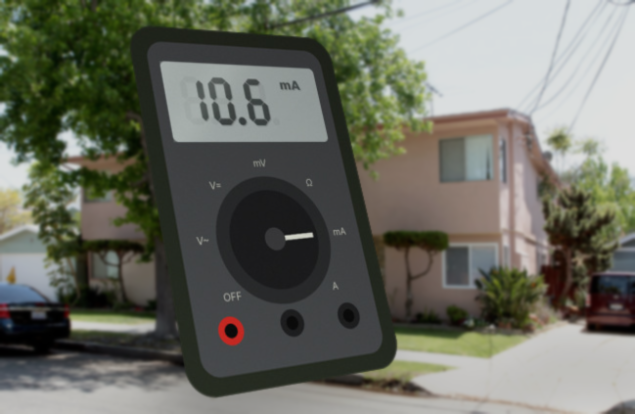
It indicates 10.6 mA
